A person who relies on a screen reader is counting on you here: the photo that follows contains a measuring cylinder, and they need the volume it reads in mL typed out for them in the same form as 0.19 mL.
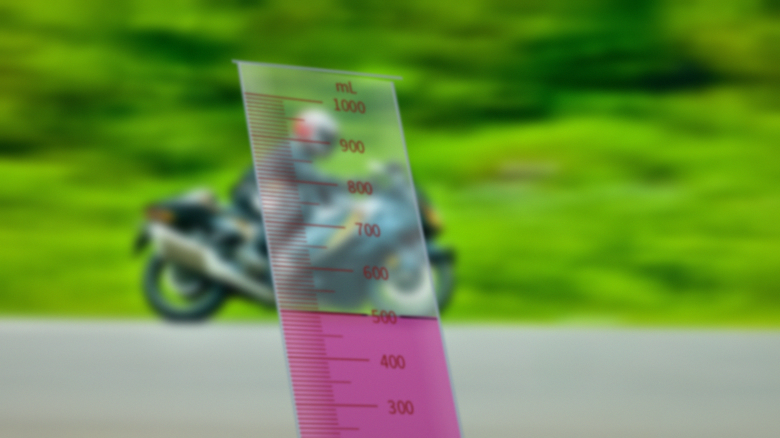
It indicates 500 mL
